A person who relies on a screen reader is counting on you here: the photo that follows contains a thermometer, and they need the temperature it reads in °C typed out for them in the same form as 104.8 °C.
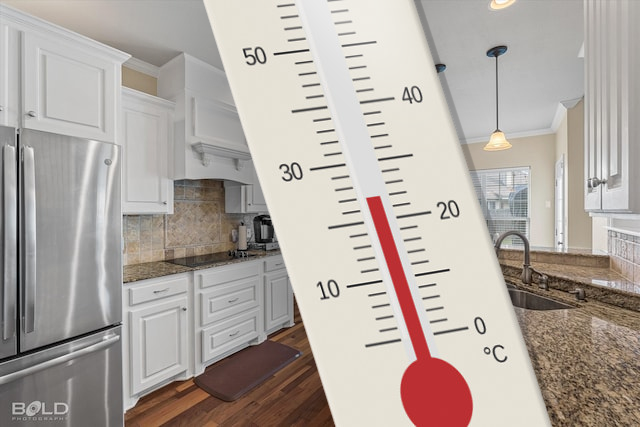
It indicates 24 °C
